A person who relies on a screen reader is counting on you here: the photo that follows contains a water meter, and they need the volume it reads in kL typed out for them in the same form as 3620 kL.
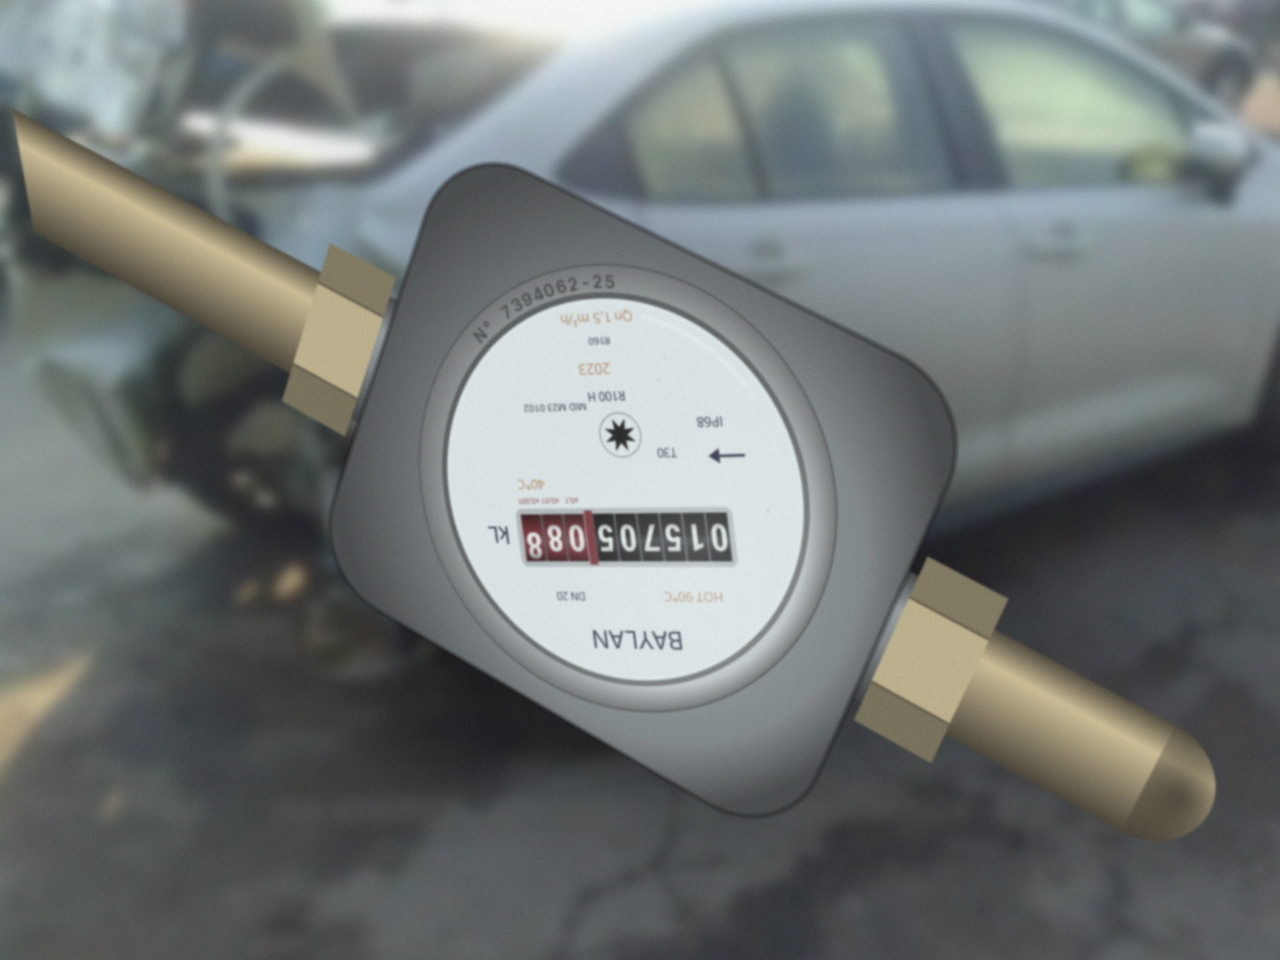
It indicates 15705.088 kL
